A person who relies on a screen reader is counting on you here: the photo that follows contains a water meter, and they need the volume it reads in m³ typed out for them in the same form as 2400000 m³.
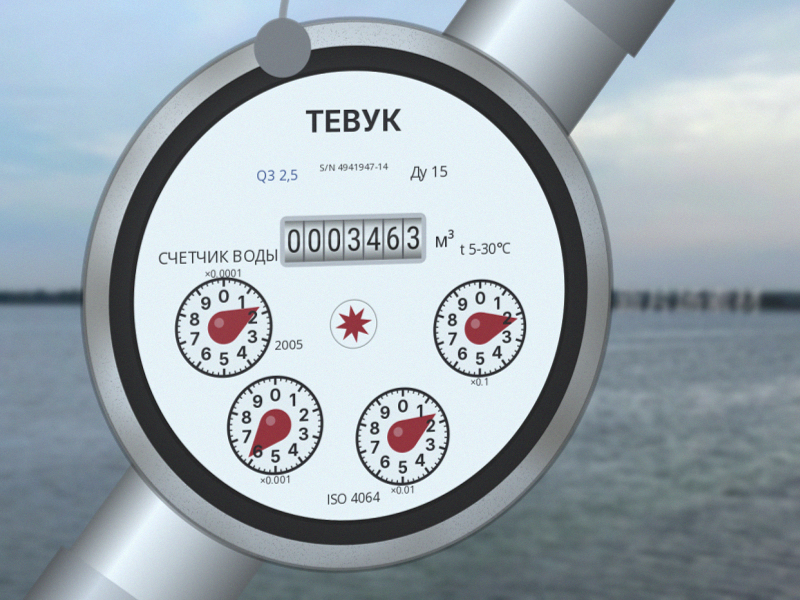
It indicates 3463.2161 m³
